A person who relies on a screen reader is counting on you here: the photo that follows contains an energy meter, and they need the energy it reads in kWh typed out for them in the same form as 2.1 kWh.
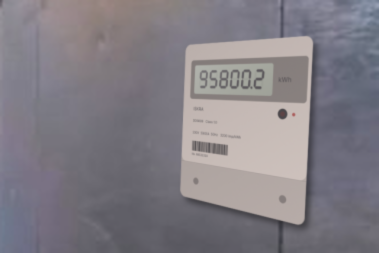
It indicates 95800.2 kWh
